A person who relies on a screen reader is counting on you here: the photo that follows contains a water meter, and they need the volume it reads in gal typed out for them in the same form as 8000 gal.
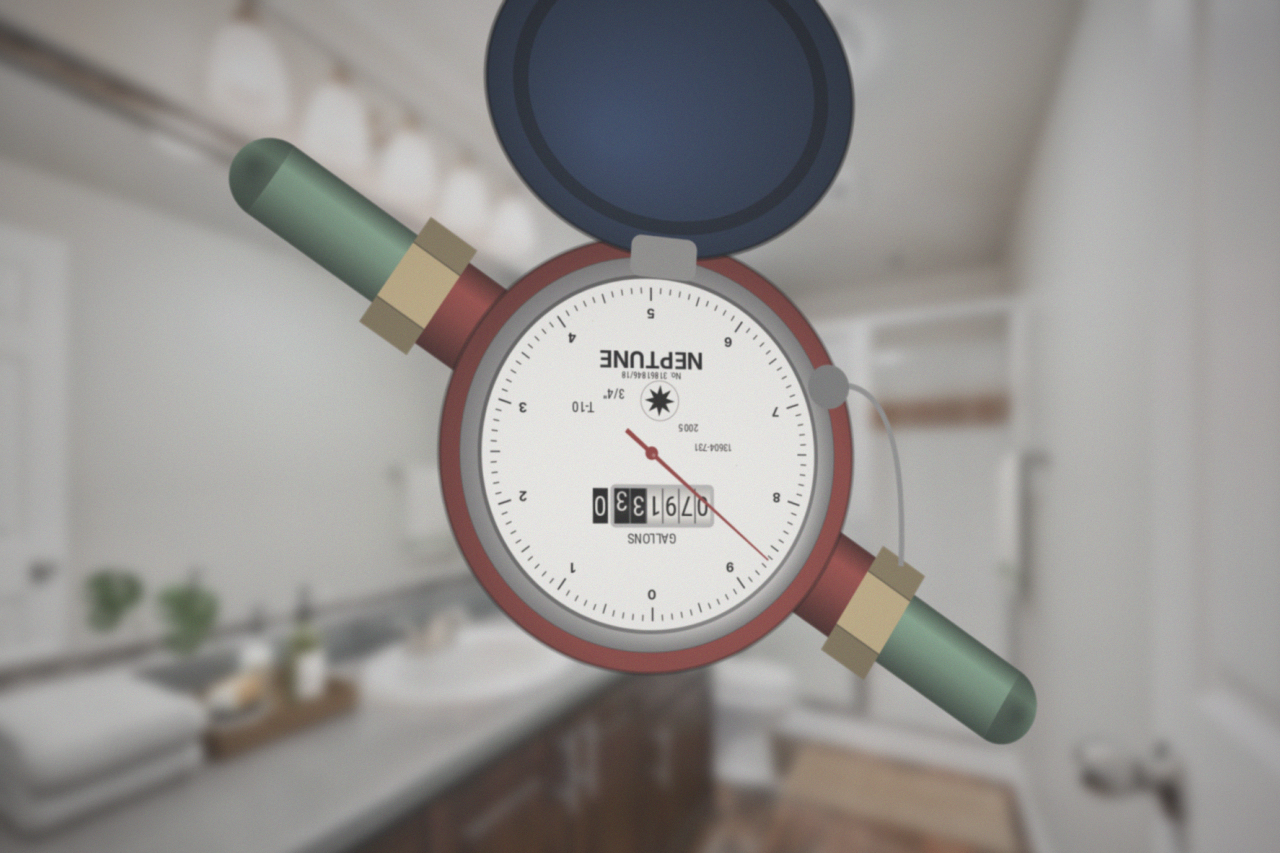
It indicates 791328.6 gal
